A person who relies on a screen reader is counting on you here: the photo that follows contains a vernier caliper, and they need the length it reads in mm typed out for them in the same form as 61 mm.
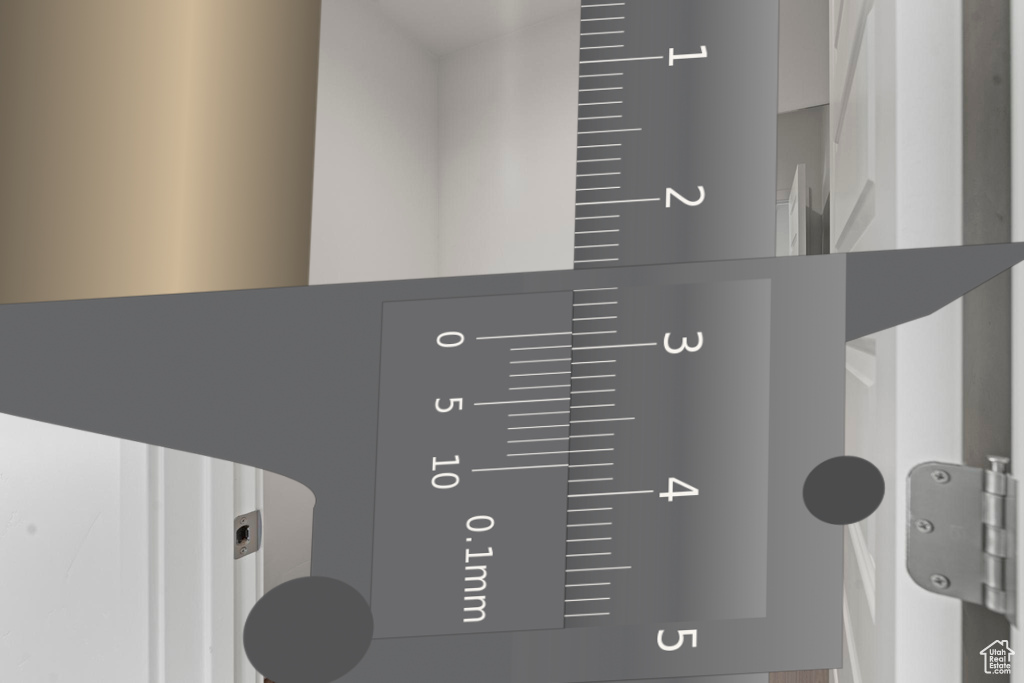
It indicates 28.9 mm
